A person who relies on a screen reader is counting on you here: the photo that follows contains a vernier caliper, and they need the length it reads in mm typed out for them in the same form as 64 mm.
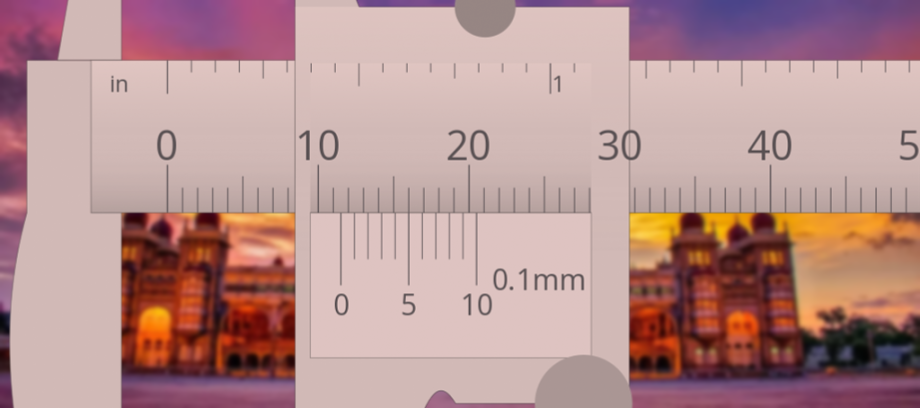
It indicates 11.5 mm
